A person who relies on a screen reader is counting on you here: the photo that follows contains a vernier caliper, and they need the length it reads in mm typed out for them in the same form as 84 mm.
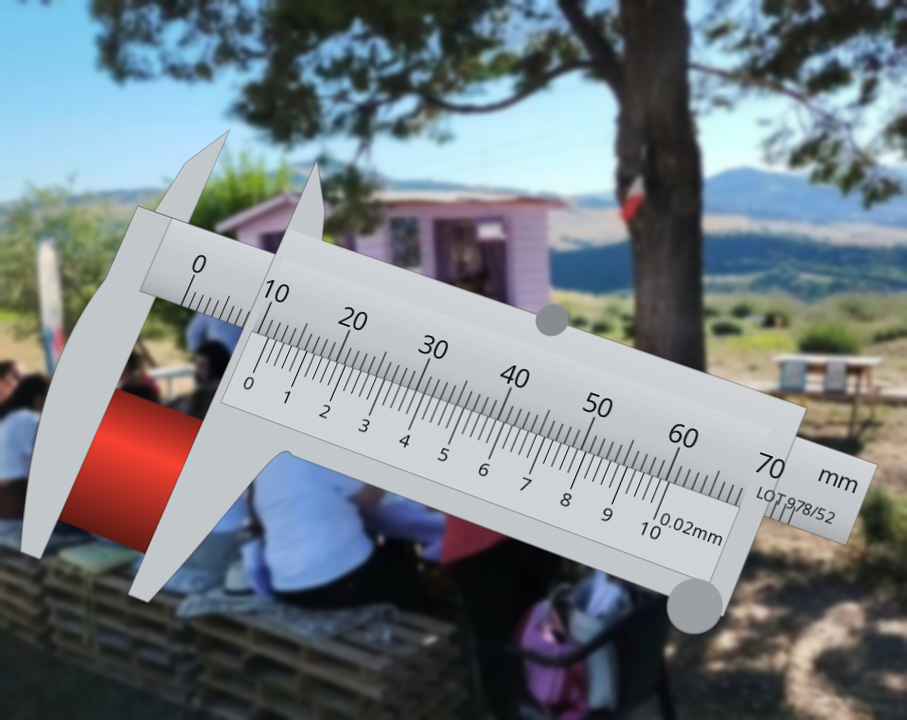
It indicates 11.4 mm
